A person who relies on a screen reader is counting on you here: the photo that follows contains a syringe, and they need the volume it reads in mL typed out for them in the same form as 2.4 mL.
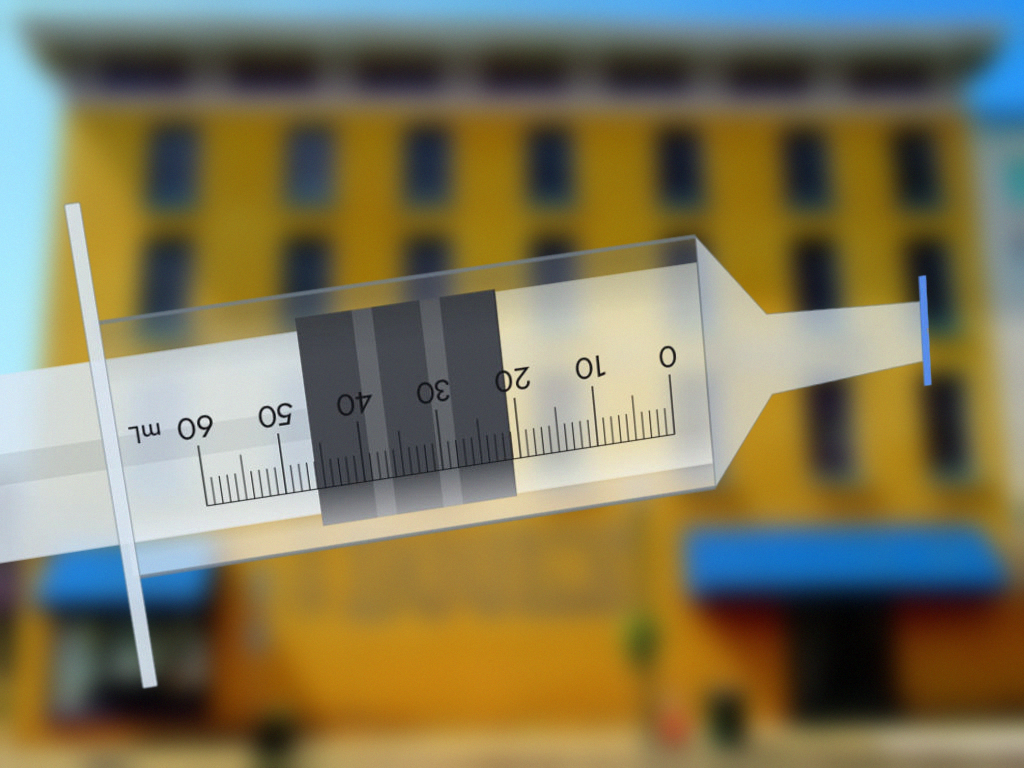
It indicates 21 mL
